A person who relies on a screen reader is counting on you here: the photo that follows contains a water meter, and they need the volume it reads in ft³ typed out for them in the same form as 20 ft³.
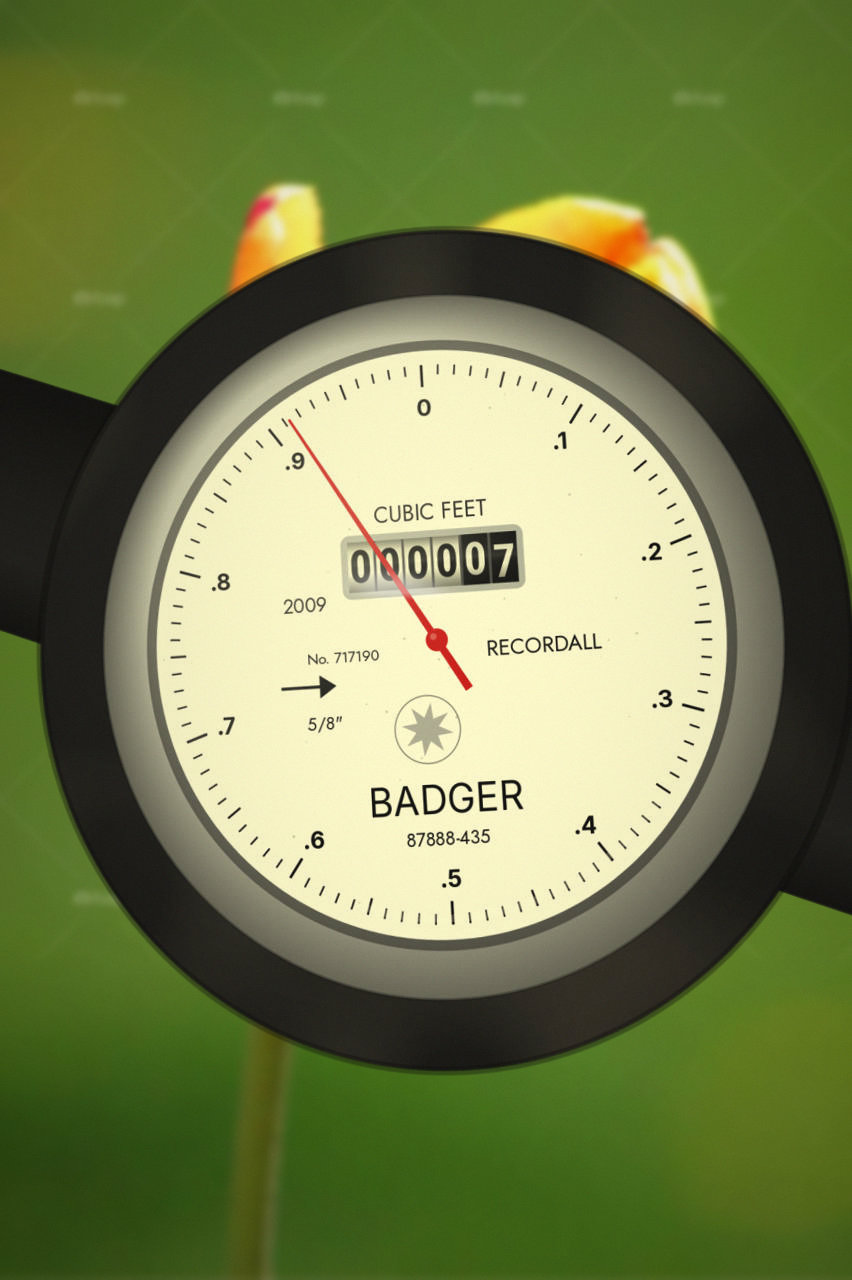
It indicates 6.91 ft³
